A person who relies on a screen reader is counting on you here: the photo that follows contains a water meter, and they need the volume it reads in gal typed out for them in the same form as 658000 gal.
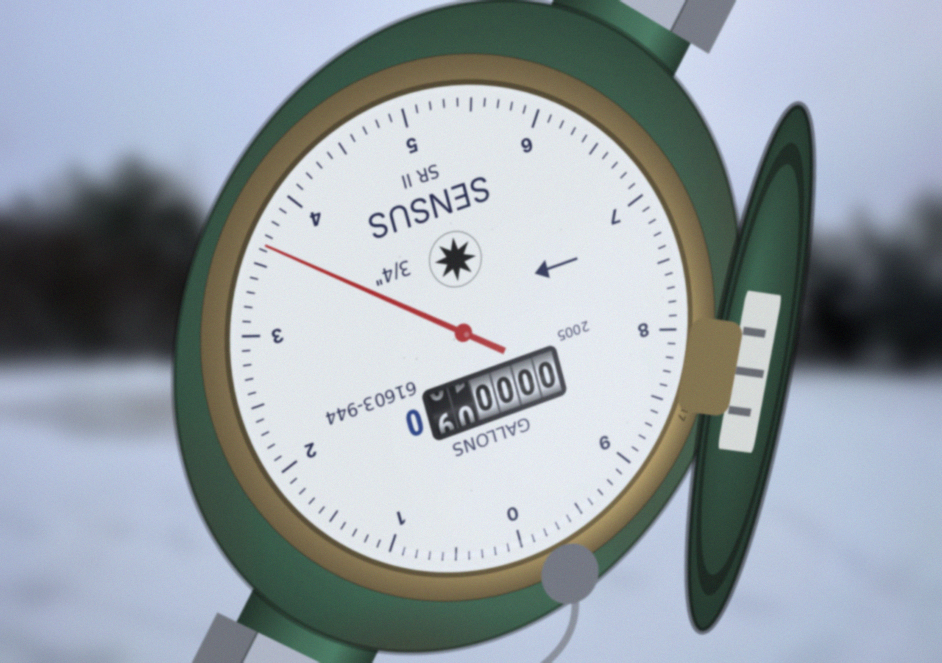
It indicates 93.6 gal
